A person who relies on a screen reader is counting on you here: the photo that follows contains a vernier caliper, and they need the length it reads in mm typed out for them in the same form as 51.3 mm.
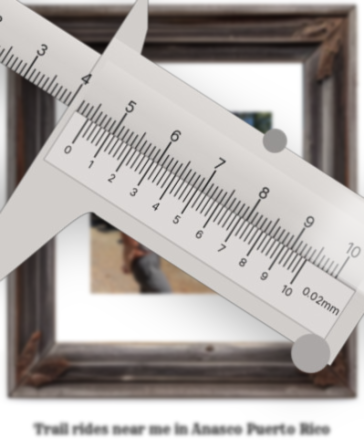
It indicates 44.5 mm
